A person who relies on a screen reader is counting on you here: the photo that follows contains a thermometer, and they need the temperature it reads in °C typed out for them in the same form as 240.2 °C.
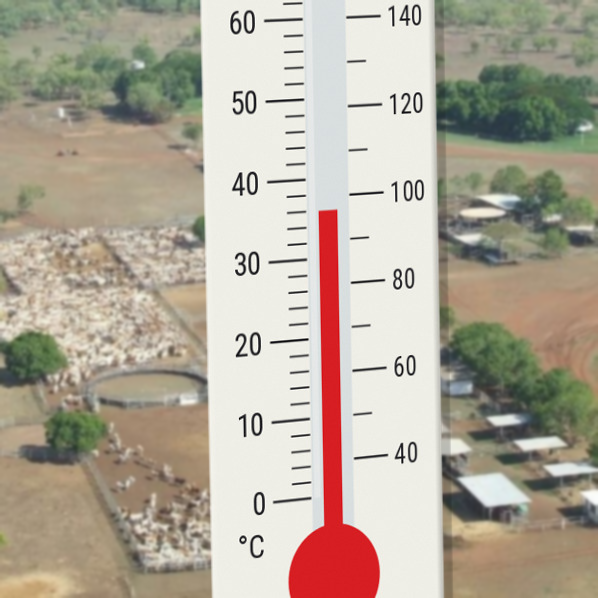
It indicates 36 °C
